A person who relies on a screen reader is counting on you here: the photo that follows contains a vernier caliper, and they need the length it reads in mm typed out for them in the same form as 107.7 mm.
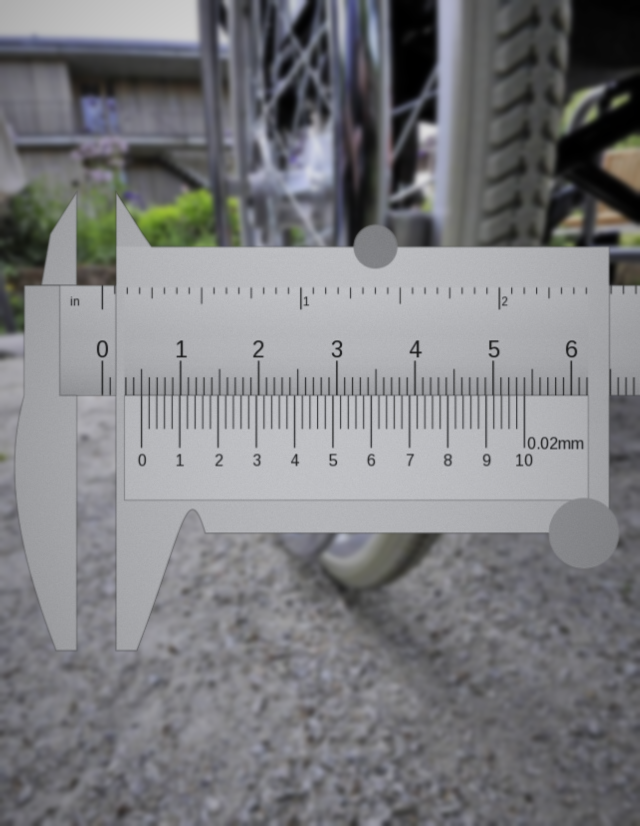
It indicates 5.0 mm
